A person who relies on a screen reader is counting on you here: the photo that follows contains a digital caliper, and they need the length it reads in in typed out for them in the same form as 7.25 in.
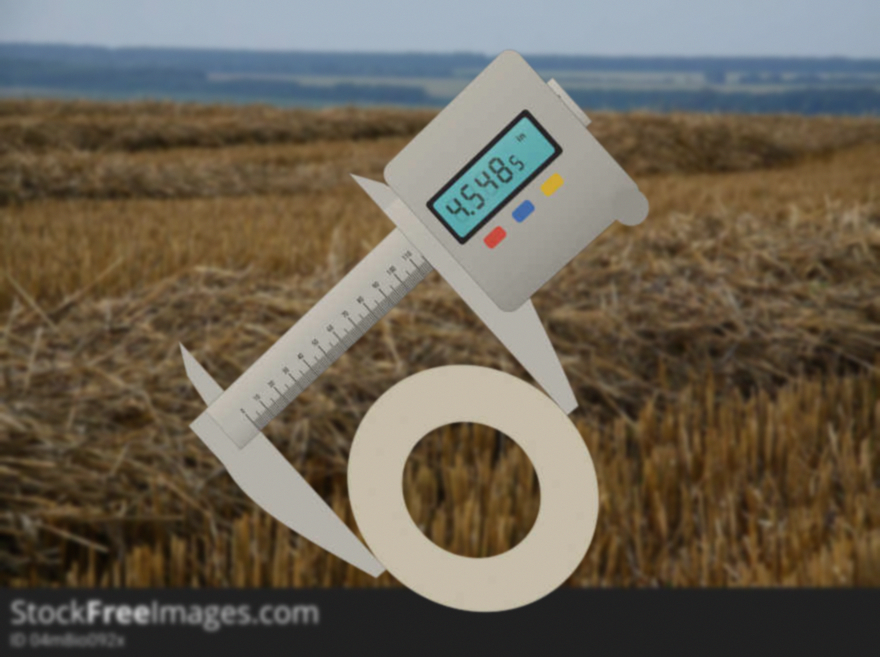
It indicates 4.5485 in
